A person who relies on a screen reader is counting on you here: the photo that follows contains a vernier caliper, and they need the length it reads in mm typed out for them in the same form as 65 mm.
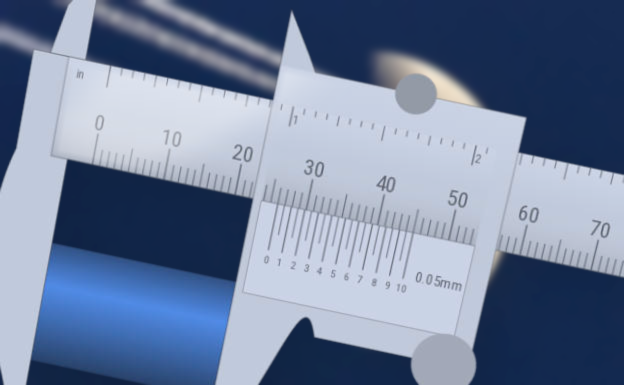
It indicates 26.0 mm
